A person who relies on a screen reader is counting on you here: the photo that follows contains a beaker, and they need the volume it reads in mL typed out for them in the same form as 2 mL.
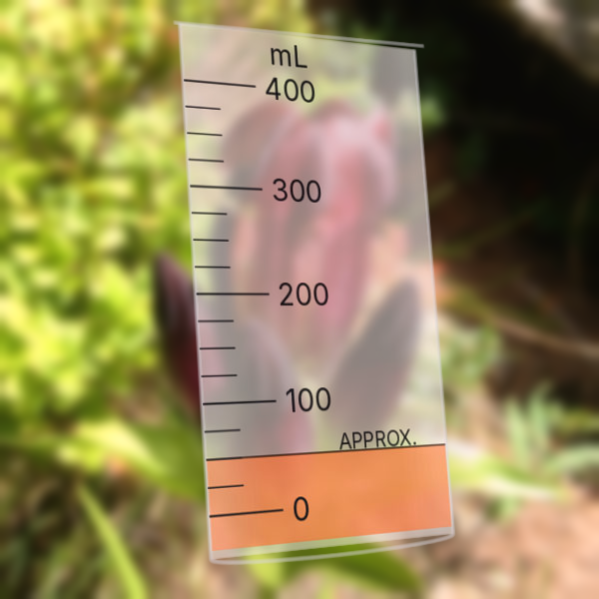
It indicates 50 mL
